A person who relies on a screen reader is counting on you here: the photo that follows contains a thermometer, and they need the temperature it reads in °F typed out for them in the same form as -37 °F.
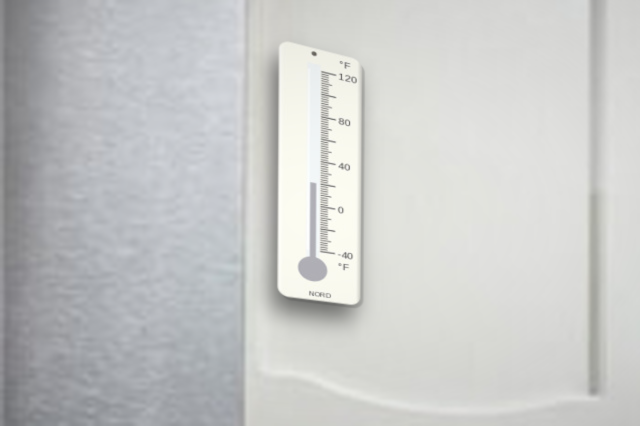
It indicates 20 °F
